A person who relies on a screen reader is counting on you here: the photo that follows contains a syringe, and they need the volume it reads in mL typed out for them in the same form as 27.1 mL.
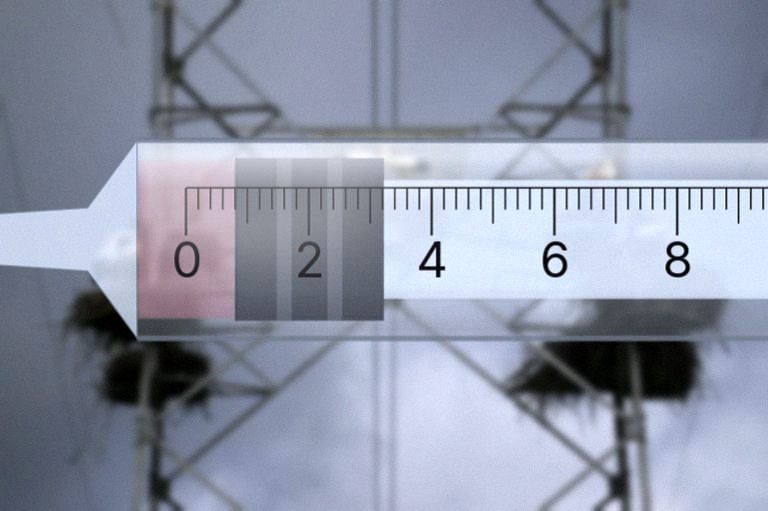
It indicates 0.8 mL
